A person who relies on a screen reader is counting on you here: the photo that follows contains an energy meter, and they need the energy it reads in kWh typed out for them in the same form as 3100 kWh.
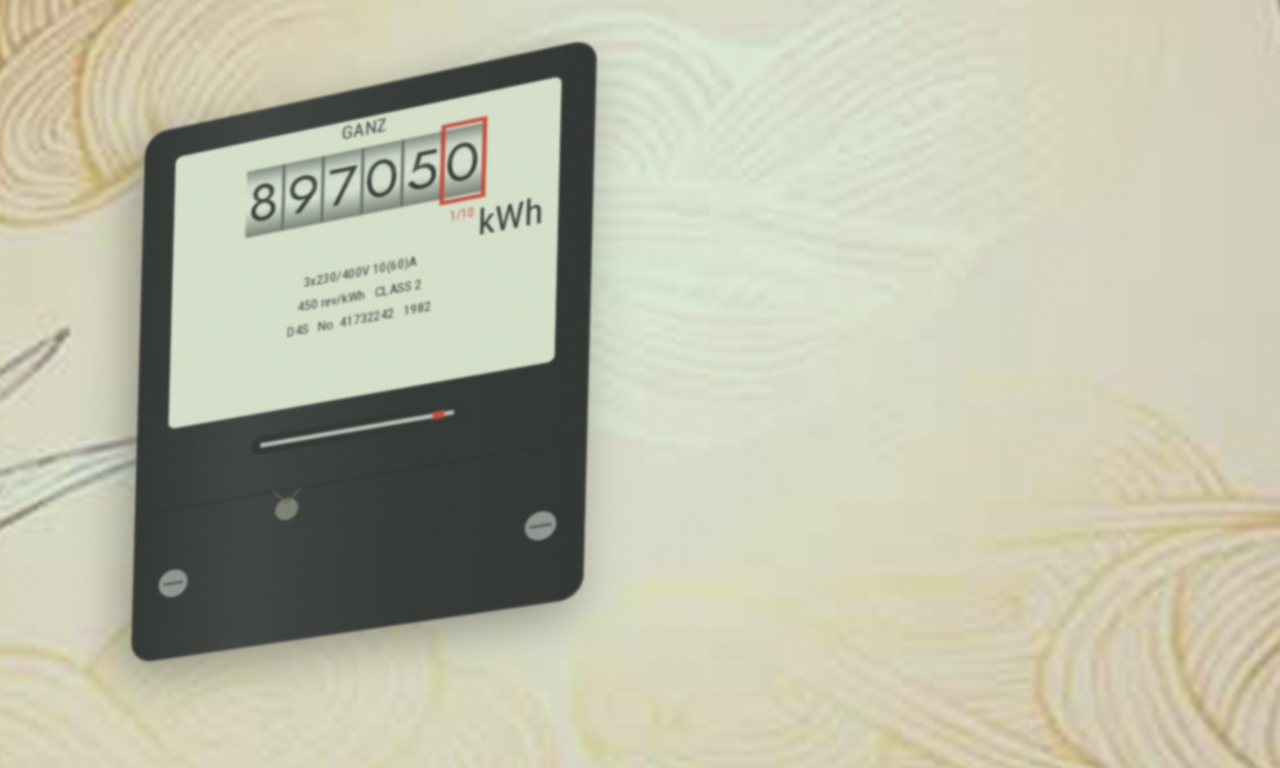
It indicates 89705.0 kWh
